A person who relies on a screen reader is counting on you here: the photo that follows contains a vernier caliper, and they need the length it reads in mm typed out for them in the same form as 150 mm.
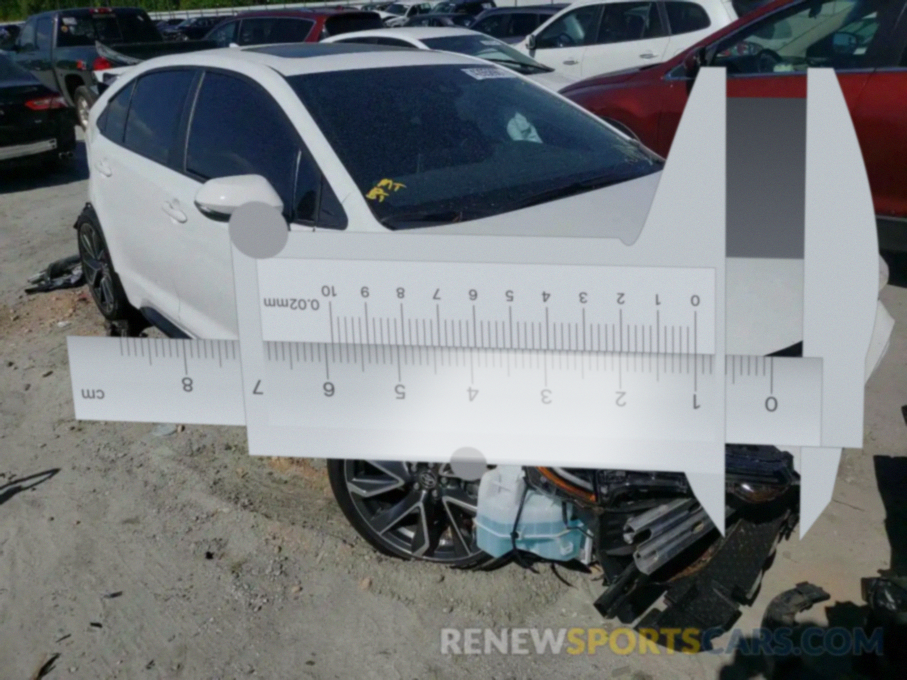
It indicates 10.0 mm
